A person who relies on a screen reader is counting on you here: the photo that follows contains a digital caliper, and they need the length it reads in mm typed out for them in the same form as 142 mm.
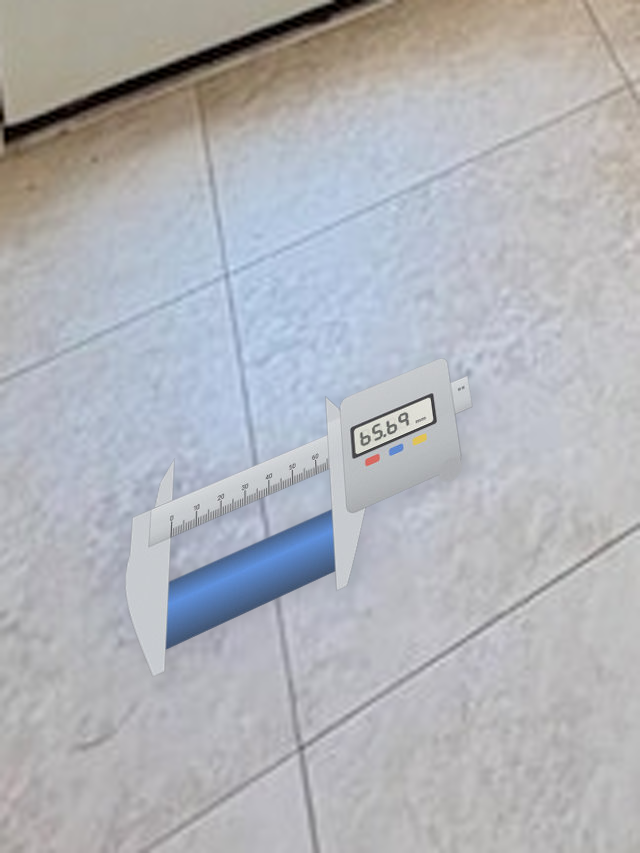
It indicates 65.69 mm
